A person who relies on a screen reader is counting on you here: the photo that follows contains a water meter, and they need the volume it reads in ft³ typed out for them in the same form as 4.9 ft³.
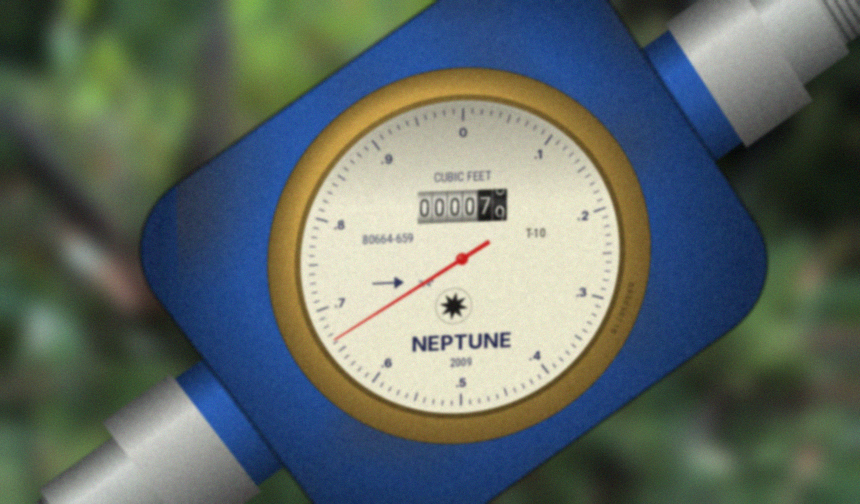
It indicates 78.66 ft³
